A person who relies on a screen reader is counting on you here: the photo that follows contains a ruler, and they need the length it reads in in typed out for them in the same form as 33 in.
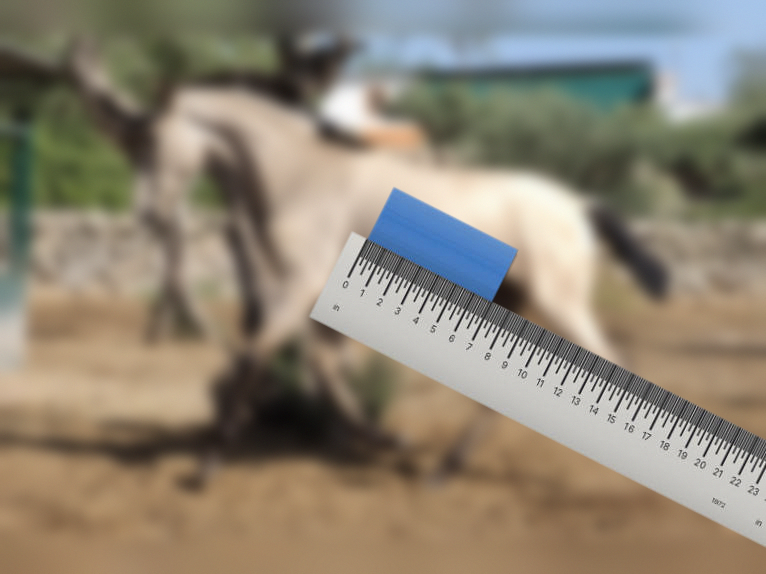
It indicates 7 in
